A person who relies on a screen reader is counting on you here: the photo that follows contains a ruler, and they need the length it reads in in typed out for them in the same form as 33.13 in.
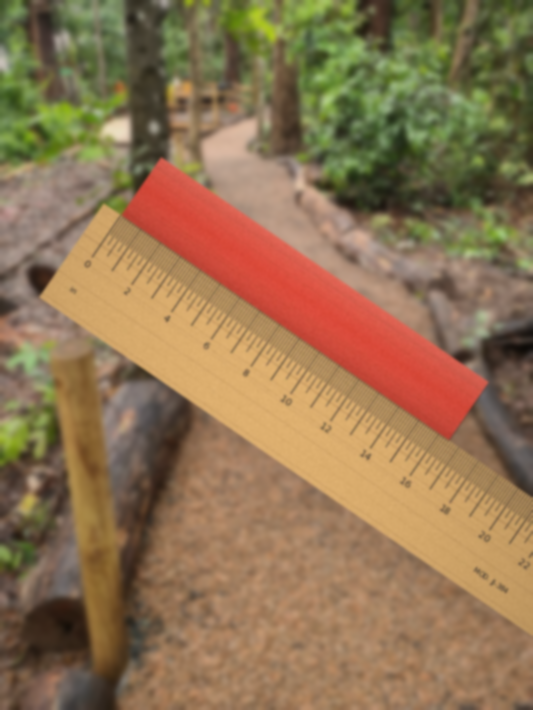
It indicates 16.5 in
